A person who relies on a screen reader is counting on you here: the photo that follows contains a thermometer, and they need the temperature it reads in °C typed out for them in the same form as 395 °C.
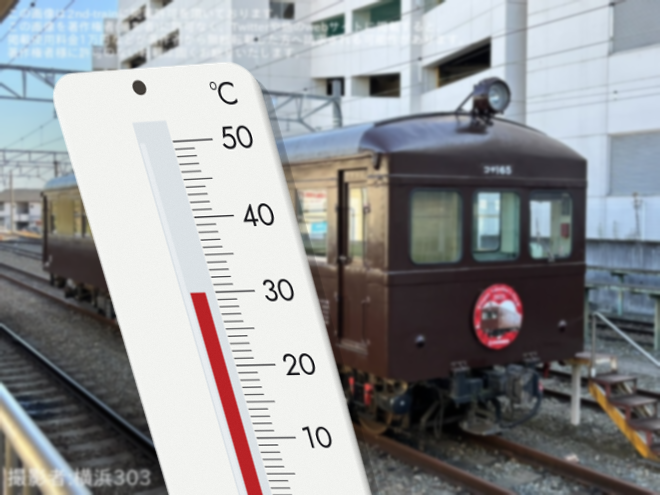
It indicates 30 °C
